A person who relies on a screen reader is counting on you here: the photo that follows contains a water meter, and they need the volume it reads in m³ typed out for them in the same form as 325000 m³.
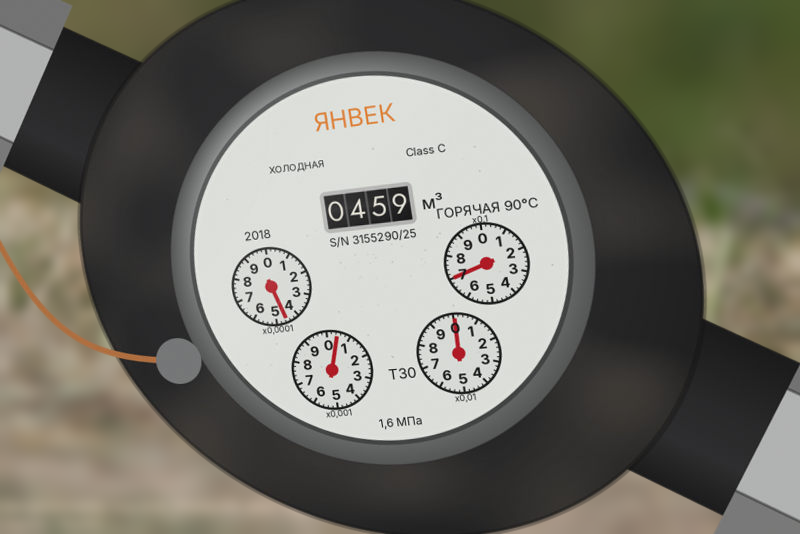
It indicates 459.7004 m³
